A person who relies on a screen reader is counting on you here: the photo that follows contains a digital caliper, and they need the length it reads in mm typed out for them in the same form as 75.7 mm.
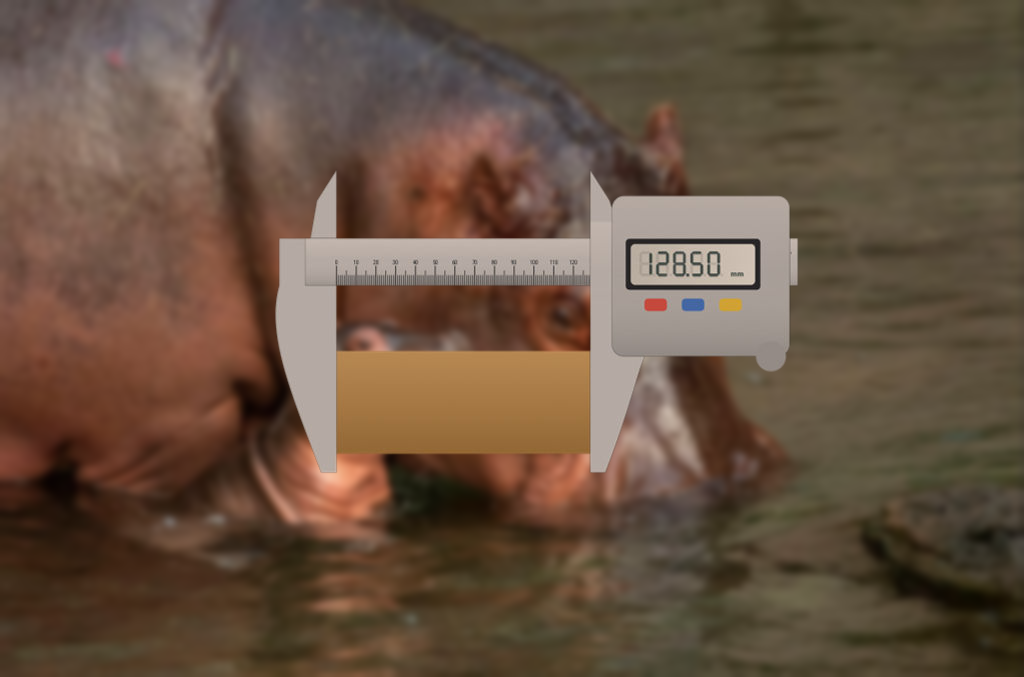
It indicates 128.50 mm
